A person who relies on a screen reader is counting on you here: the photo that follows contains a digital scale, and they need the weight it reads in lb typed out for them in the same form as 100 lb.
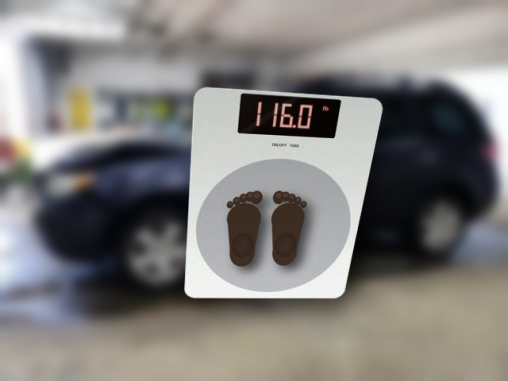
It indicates 116.0 lb
